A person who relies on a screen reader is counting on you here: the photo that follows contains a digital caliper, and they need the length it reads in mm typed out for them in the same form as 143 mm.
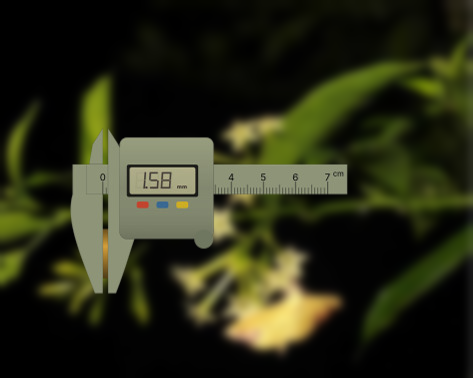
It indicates 1.58 mm
